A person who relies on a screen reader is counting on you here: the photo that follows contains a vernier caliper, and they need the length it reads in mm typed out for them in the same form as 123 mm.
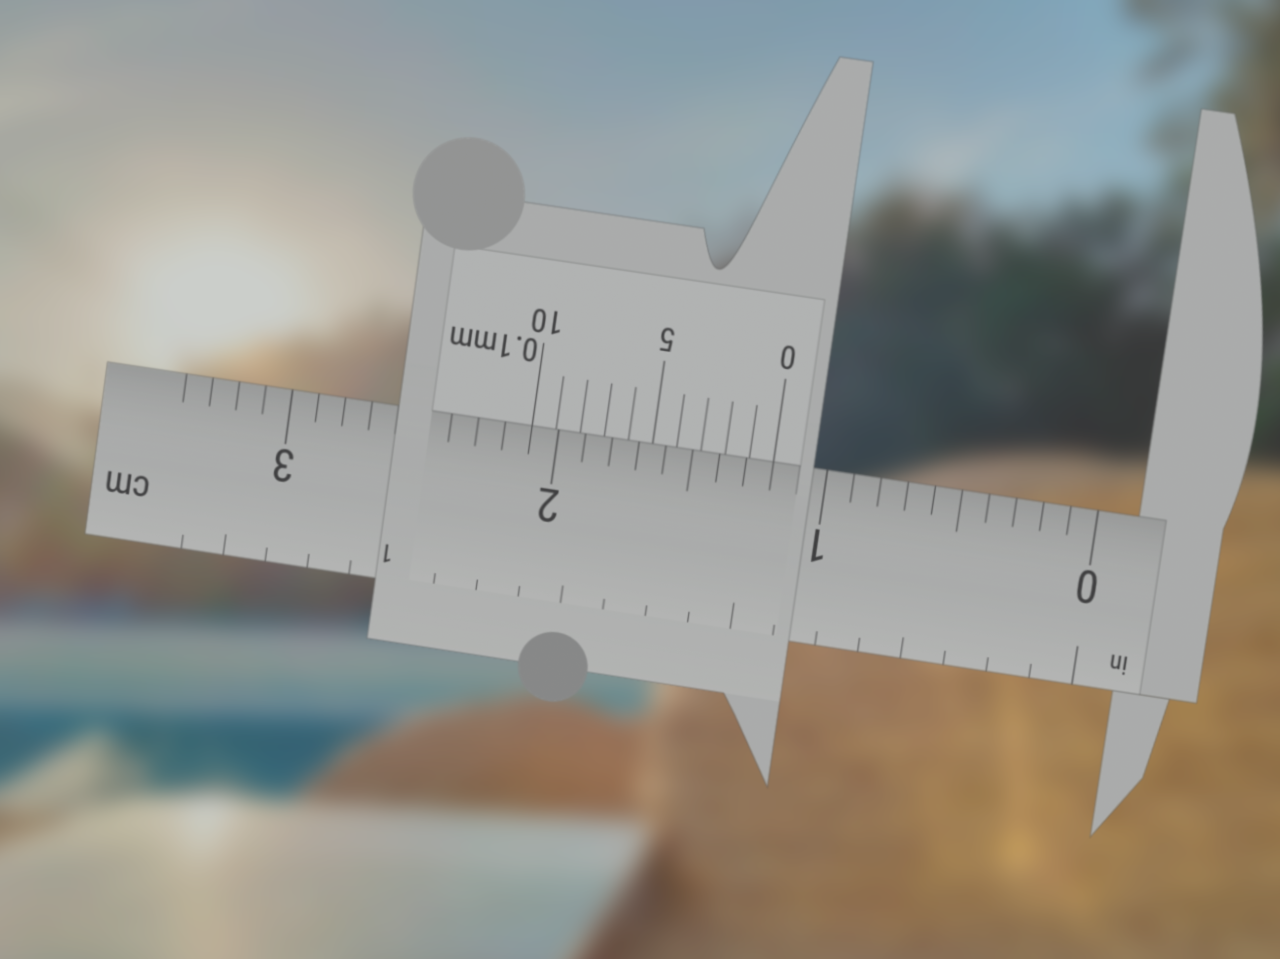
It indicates 12.0 mm
